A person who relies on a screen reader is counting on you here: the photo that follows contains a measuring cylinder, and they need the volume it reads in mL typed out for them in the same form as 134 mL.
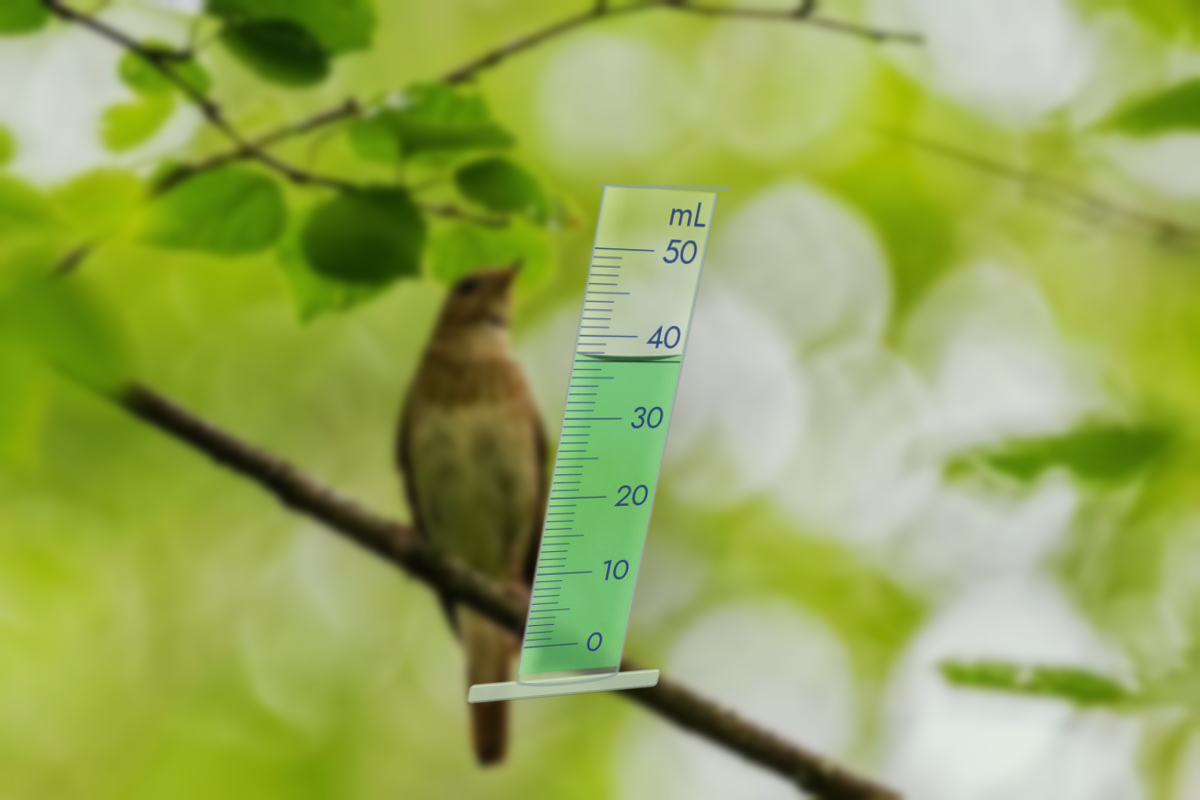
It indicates 37 mL
